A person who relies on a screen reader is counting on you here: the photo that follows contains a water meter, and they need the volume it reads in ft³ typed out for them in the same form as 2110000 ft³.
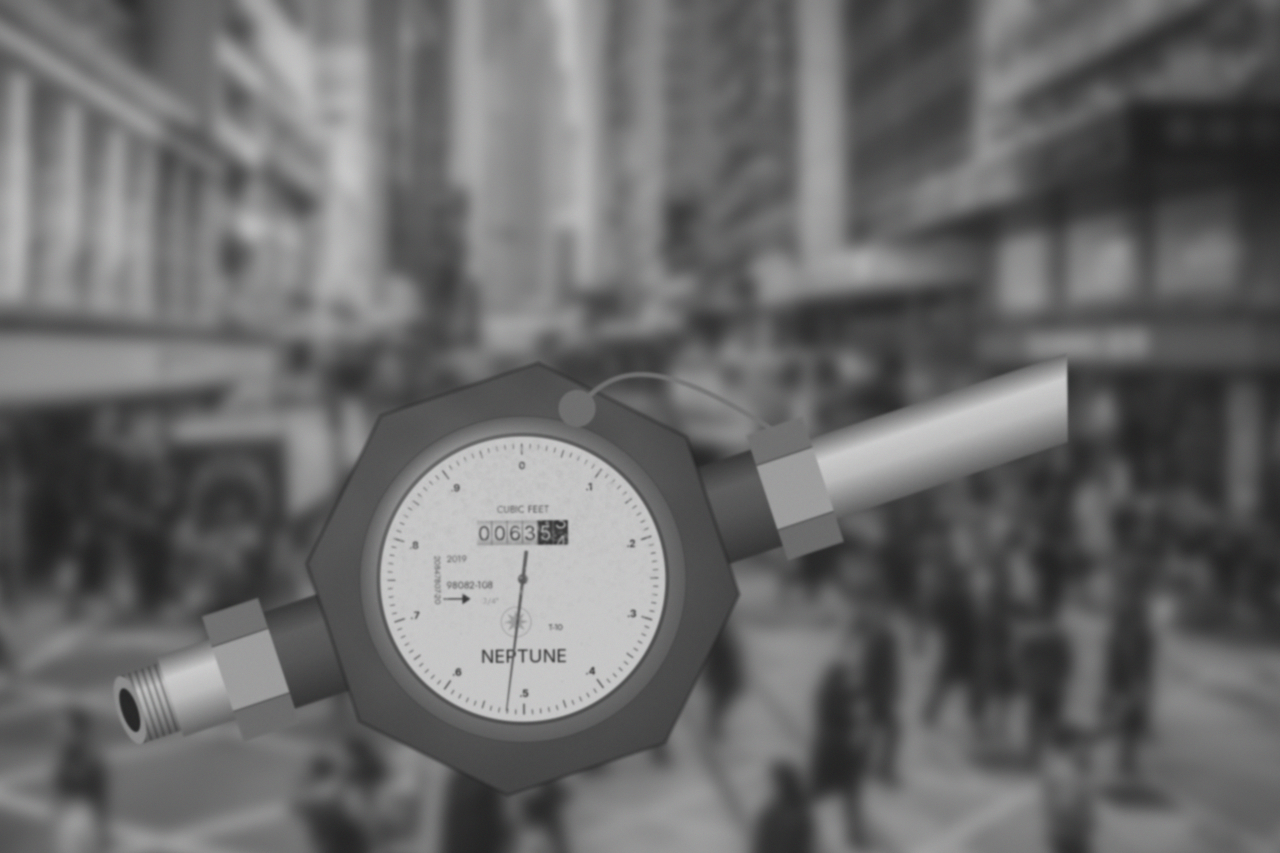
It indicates 6353.52 ft³
